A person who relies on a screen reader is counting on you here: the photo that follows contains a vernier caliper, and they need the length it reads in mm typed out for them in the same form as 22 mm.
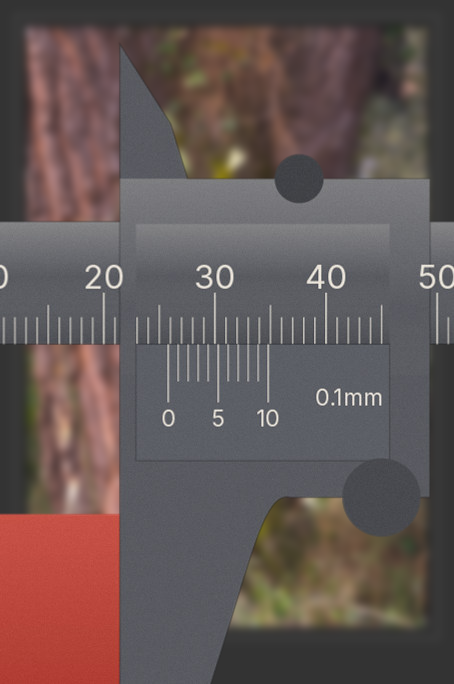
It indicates 25.8 mm
